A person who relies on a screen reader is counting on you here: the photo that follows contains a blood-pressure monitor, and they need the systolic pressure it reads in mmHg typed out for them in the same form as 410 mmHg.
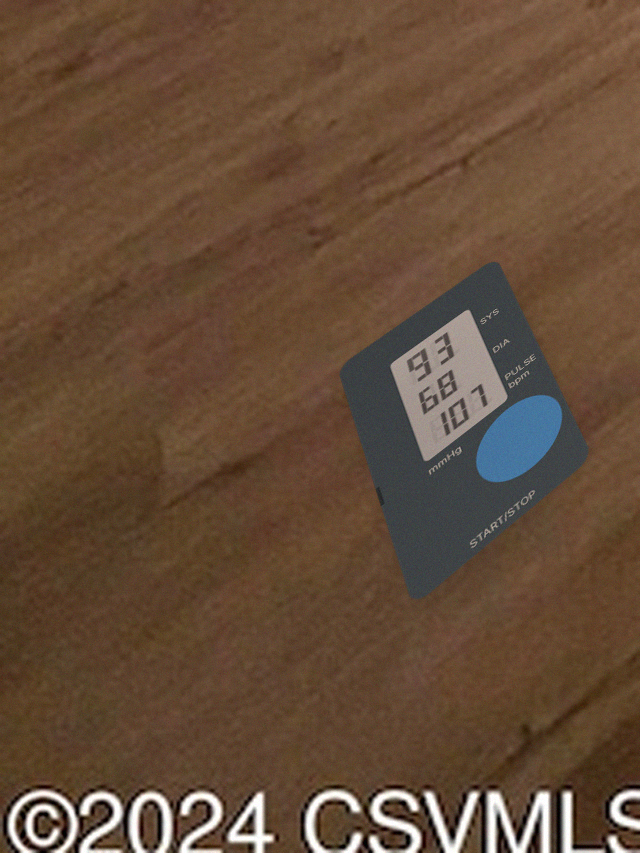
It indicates 93 mmHg
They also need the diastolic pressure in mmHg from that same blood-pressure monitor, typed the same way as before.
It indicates 68 mmHg
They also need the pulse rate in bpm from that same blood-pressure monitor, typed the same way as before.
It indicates 107 bpm
